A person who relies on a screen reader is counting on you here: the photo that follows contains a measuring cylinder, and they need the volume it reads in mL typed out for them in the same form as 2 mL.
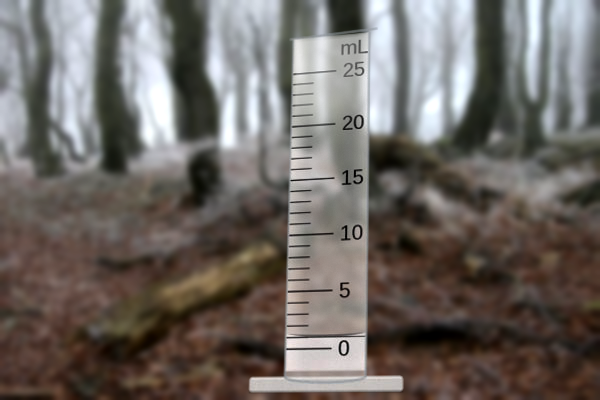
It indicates 1 mL
